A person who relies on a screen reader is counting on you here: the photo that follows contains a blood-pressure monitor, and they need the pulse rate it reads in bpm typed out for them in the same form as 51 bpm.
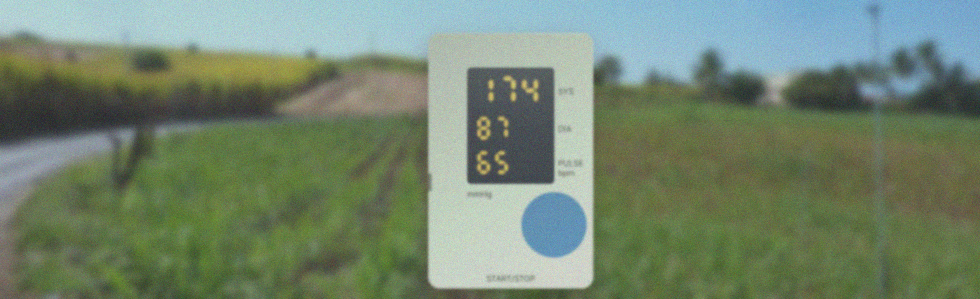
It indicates 65 bpm
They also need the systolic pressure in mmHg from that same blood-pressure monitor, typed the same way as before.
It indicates 174 mmHg
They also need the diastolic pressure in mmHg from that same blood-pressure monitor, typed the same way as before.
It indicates 87 mmHg
